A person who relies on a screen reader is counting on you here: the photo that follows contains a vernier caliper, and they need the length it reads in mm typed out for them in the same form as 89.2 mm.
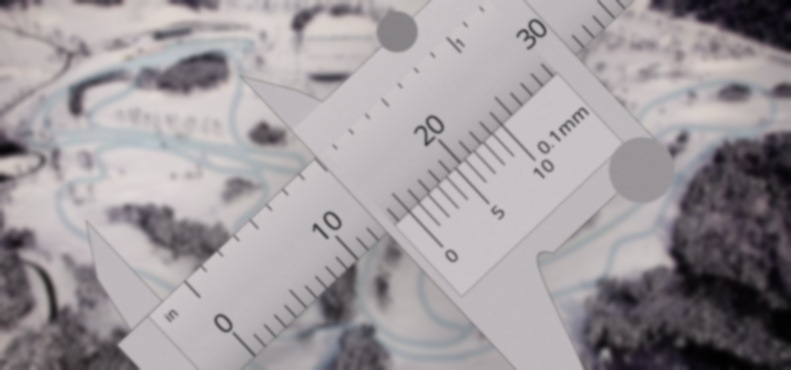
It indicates 15.0 mm
